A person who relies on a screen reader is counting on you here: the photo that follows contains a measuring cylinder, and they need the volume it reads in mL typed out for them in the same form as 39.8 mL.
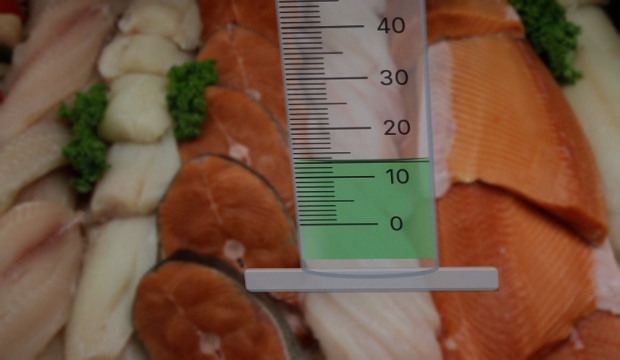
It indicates 13 mL
